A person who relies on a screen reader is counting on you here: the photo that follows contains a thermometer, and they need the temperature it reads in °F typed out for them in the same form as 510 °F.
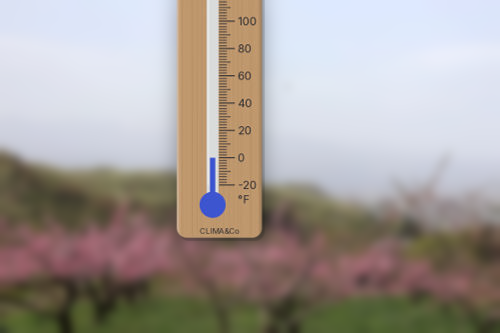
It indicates 0 °F
